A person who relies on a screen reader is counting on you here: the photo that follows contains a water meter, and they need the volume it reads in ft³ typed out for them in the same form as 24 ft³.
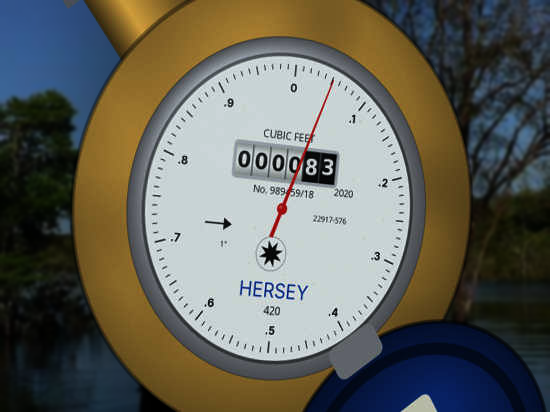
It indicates 83.05 ft³
